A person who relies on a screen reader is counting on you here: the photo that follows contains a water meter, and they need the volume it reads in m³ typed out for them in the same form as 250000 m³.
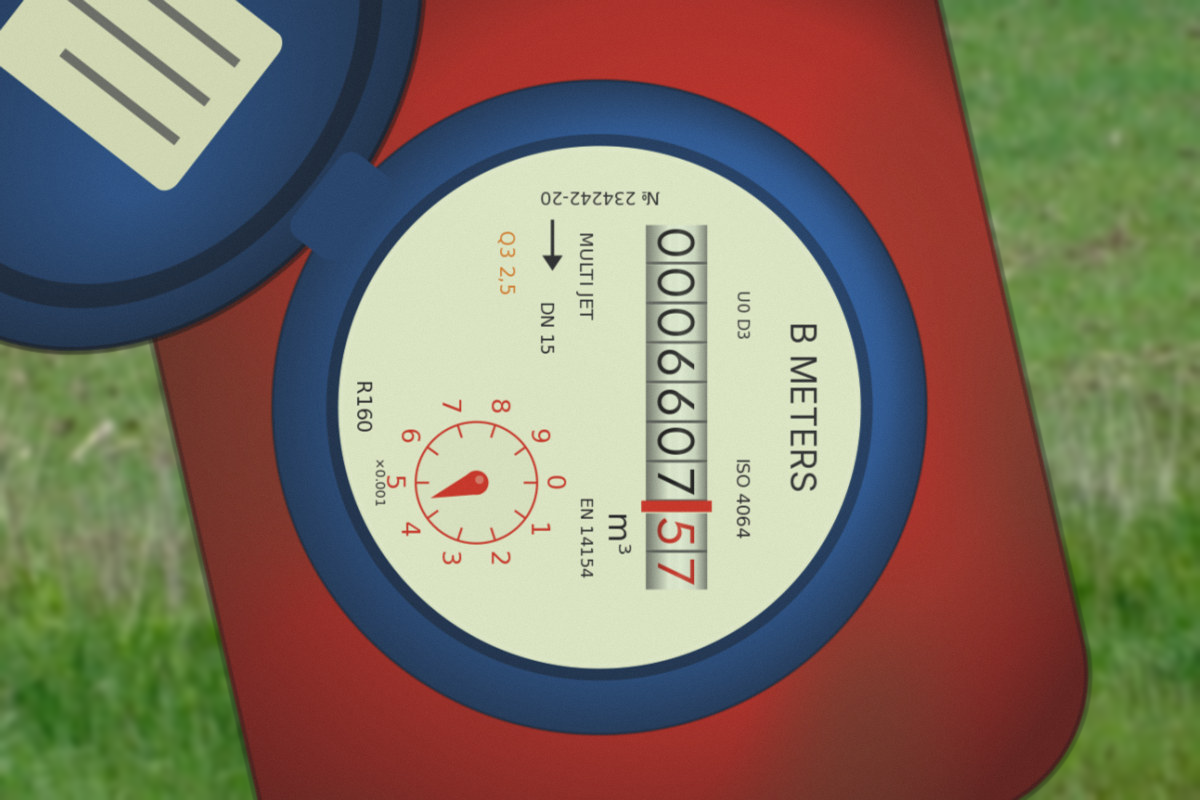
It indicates 6607.574 m³
